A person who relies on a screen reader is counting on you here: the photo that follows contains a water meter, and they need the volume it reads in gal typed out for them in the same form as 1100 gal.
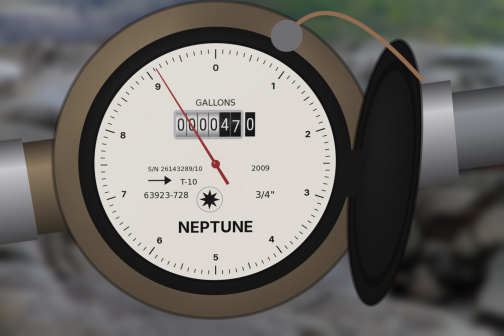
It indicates 469.1 gal
